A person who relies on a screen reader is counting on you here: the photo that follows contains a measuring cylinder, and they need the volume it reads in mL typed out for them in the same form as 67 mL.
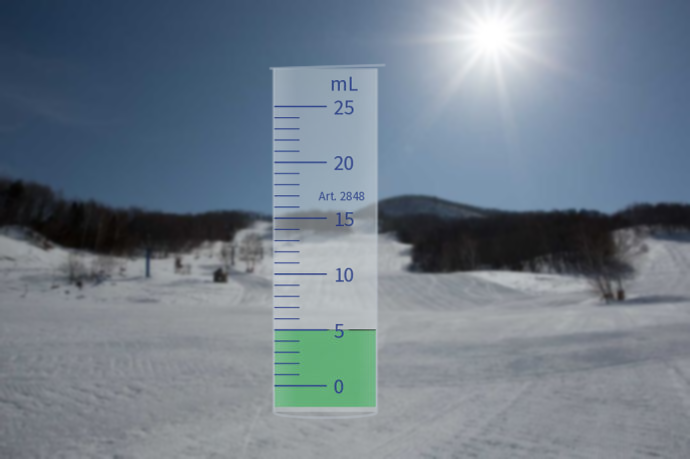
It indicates 5 mL
